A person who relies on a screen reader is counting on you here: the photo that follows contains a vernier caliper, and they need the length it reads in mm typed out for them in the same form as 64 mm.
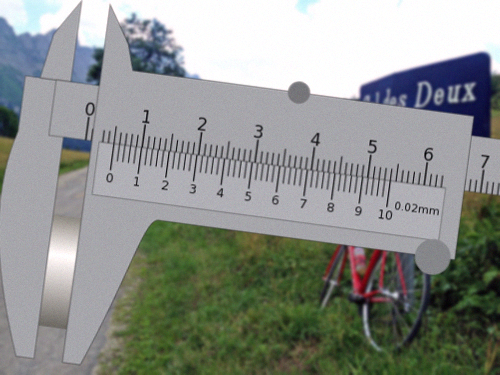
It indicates 5.0 mm
